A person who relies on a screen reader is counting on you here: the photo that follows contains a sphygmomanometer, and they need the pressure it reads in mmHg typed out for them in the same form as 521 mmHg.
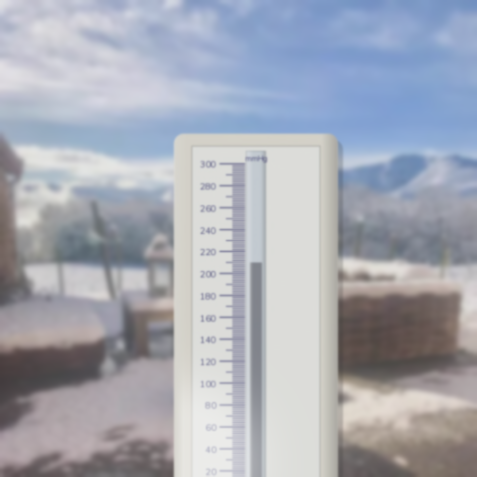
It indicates 210 mmHg
